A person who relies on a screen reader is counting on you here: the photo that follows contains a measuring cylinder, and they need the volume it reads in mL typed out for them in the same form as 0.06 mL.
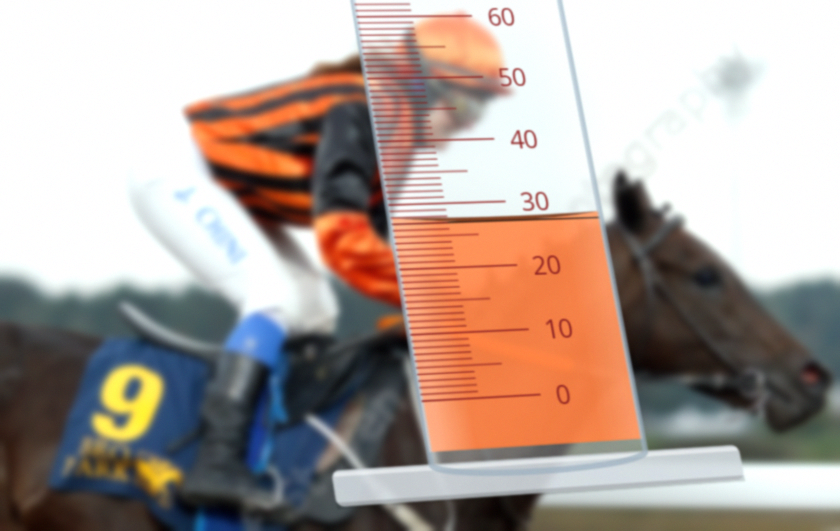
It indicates 27 mL
